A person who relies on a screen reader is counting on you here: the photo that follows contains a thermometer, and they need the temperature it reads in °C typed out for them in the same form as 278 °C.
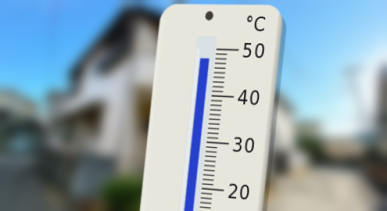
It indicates 48 °C
